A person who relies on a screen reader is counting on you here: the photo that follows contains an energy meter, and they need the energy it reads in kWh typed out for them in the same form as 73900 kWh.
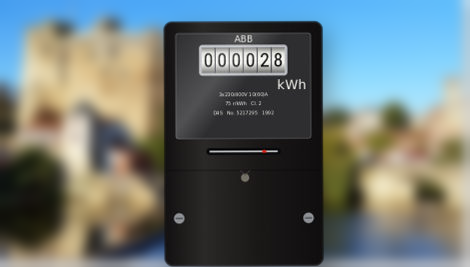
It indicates 28 kWh
